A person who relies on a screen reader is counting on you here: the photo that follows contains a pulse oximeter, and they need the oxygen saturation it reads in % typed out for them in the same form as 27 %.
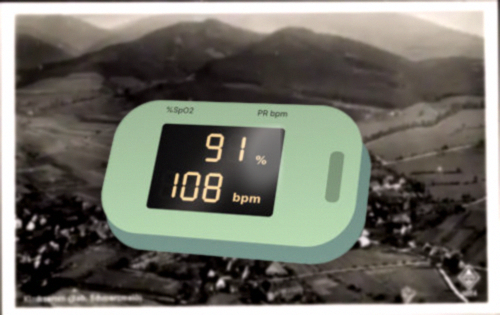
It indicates 91 %
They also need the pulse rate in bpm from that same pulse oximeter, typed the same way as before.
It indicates 108 bpm
